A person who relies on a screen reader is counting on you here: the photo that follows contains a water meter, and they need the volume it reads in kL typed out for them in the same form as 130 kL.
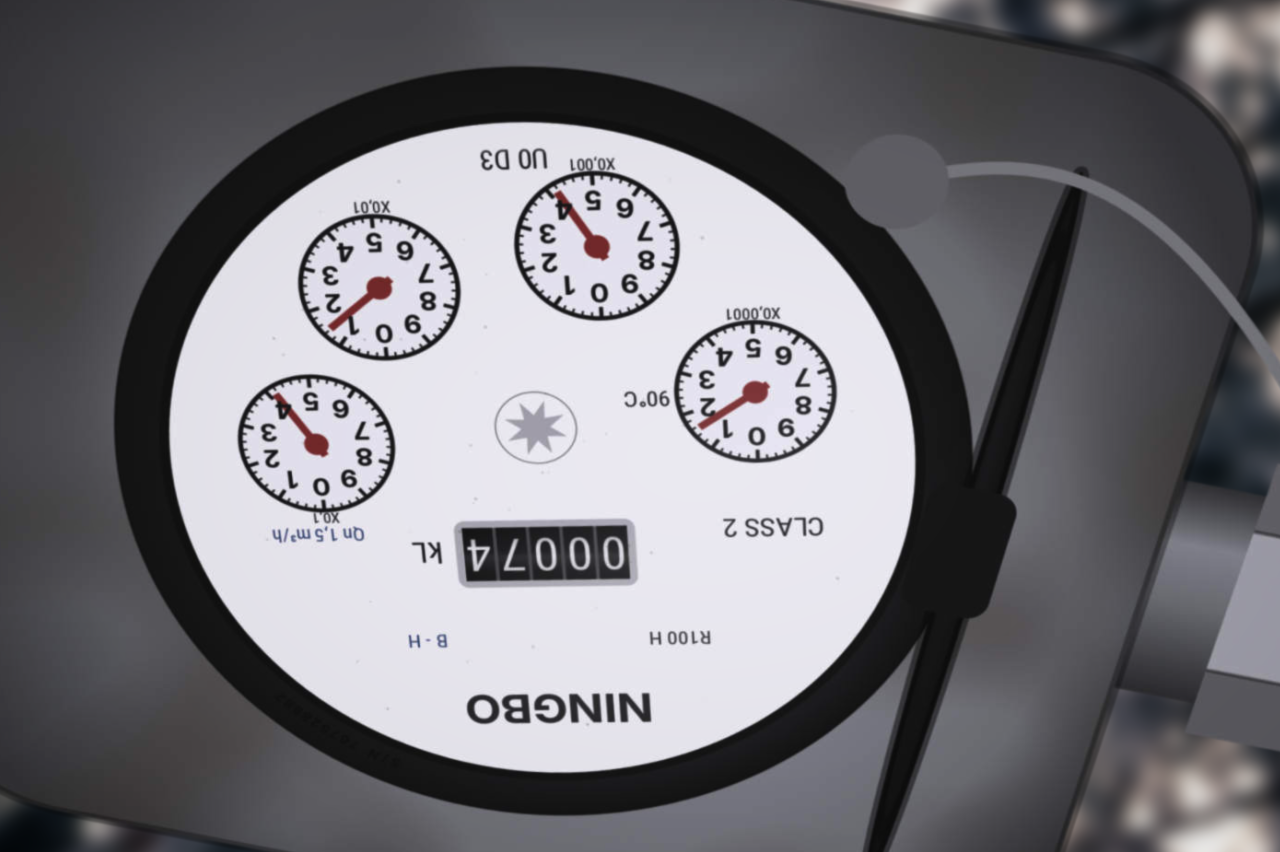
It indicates 74.4141 kL
